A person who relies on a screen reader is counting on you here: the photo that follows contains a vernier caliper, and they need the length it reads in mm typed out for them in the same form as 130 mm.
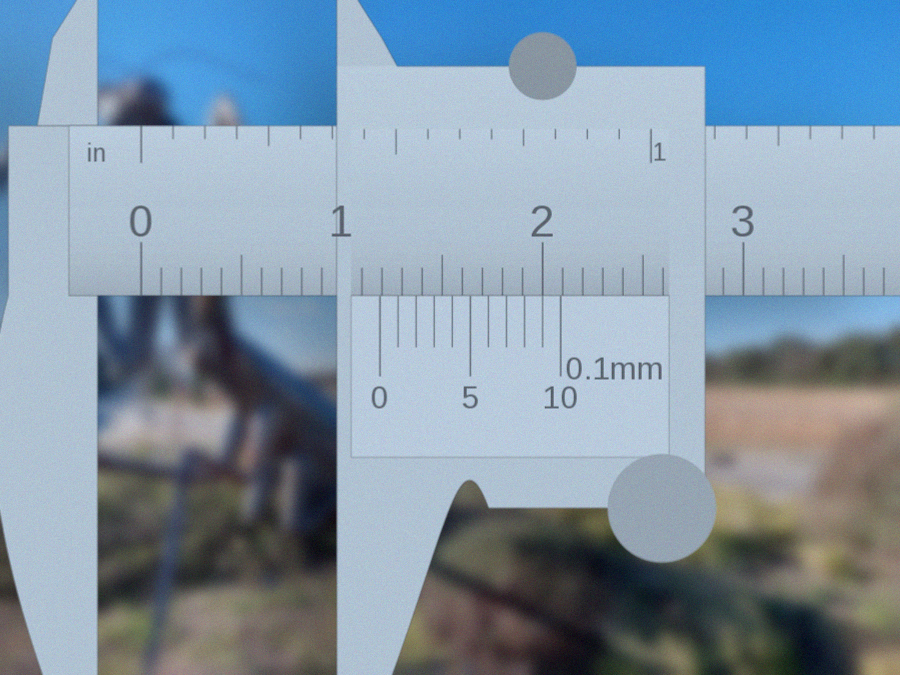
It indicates 11.9 mm
